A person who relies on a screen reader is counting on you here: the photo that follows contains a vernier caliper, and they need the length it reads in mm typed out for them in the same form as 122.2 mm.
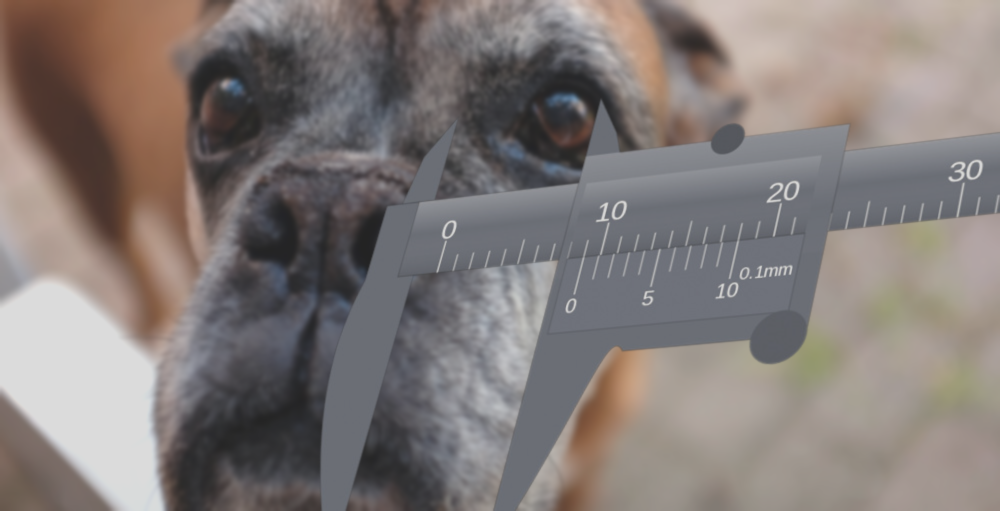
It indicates 9.0 mm
